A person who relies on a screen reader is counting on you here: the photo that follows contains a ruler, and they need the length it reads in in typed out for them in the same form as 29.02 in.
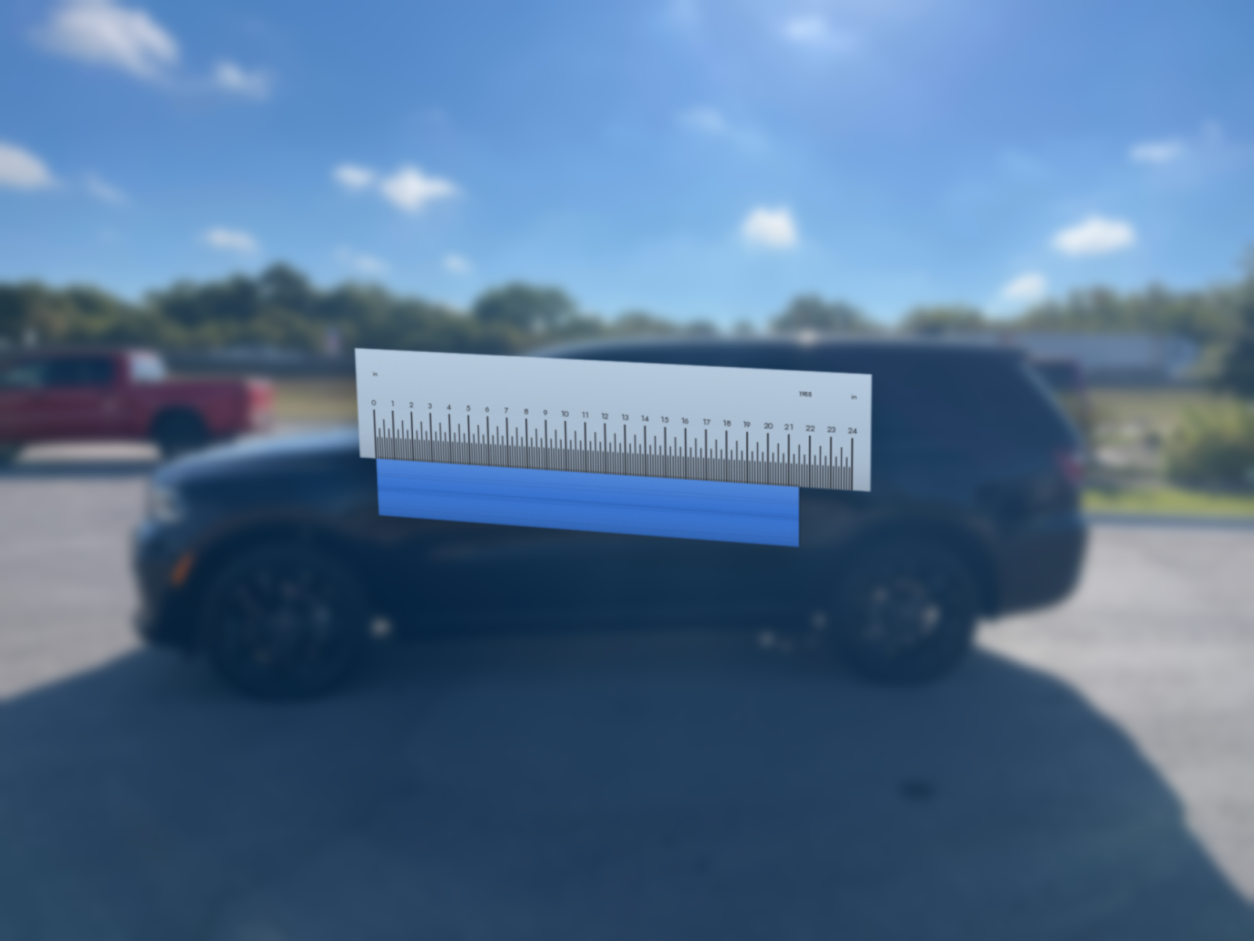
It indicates 21.5 in
